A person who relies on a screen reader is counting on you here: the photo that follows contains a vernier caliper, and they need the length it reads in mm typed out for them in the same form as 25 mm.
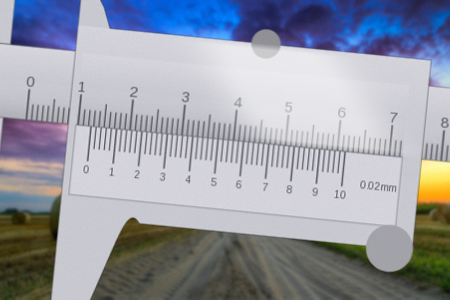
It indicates 12.5 mm
